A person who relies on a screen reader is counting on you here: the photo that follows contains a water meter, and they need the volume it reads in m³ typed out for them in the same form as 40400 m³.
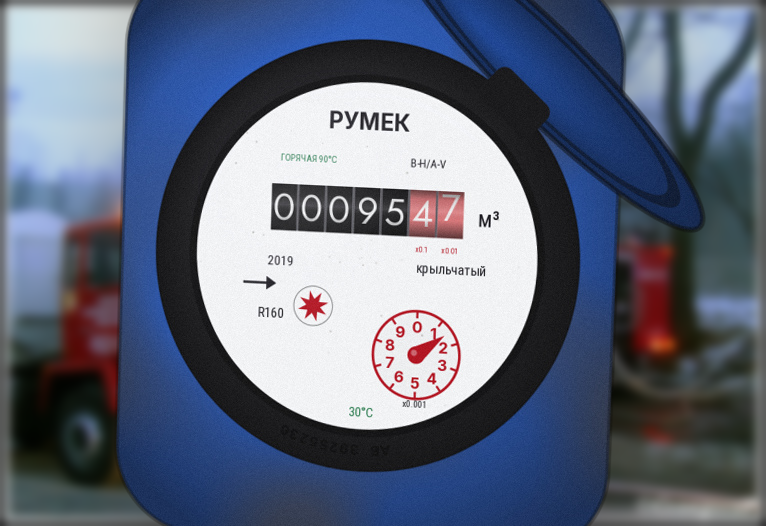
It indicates 95.471 m³
